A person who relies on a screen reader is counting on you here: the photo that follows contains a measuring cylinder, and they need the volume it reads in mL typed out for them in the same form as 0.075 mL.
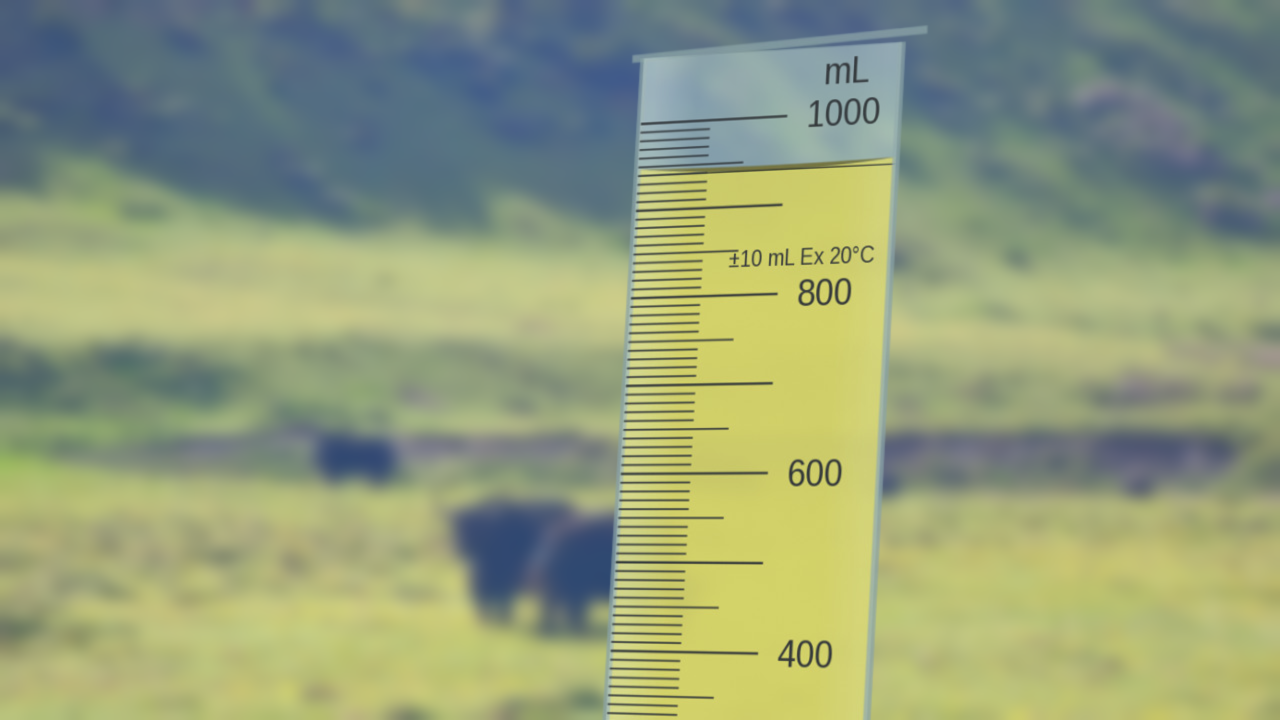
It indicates 940 mL
